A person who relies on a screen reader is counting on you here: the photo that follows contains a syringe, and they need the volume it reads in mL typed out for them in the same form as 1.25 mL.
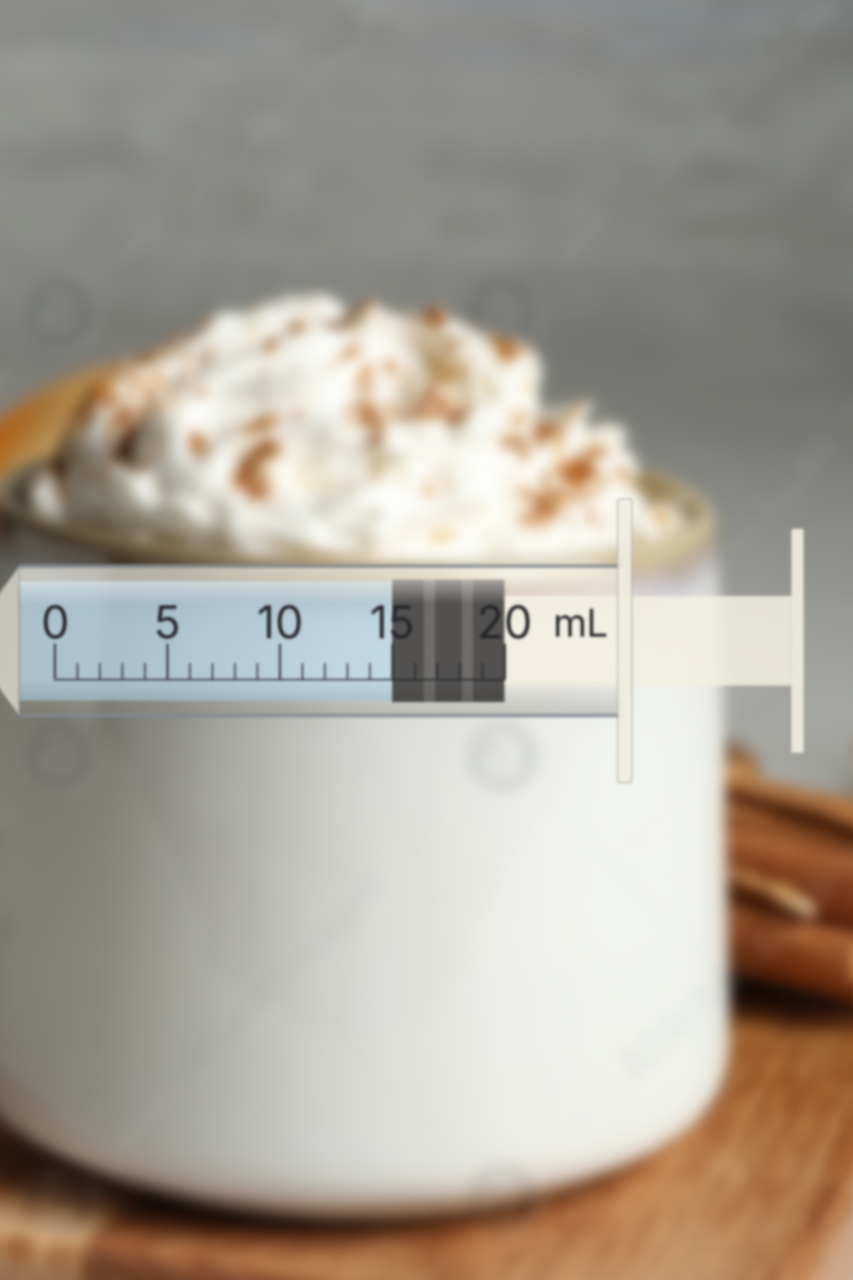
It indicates 15 mL
